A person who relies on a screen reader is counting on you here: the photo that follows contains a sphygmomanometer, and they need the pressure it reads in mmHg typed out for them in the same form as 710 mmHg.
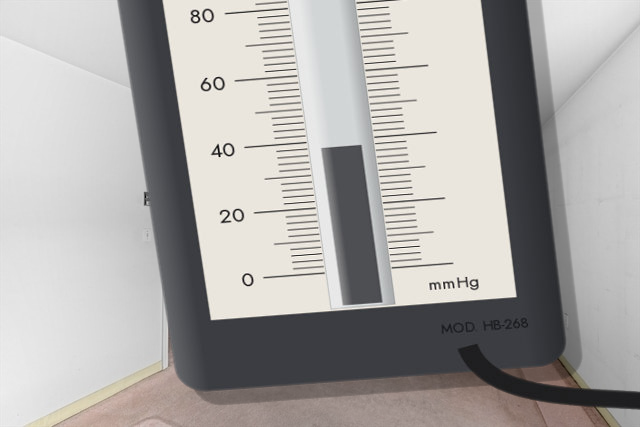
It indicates 38 mmHg
